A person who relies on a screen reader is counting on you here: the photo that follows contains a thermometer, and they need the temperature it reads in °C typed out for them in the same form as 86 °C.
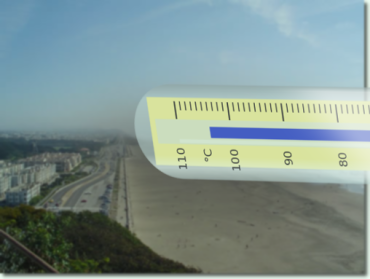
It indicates 104 °C
